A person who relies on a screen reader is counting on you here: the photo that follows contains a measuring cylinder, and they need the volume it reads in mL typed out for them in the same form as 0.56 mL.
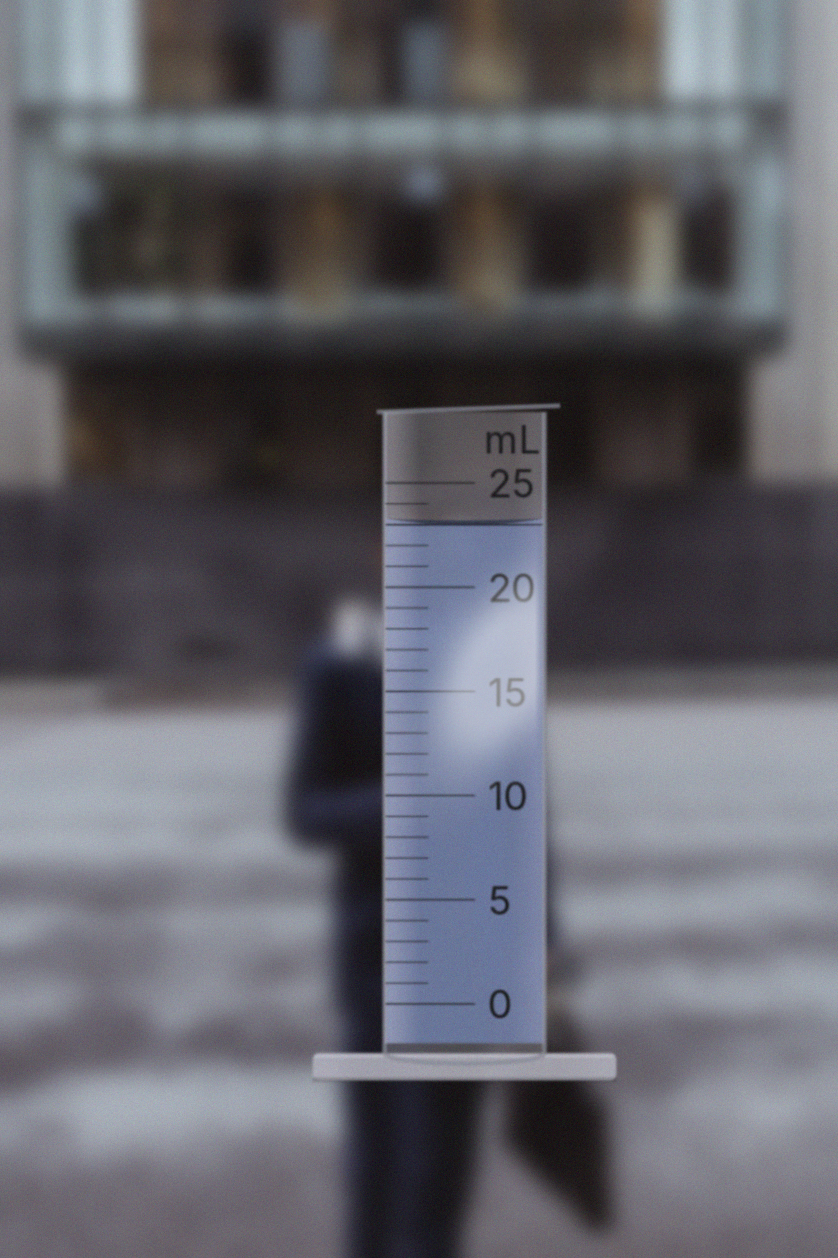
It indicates 23 mL
